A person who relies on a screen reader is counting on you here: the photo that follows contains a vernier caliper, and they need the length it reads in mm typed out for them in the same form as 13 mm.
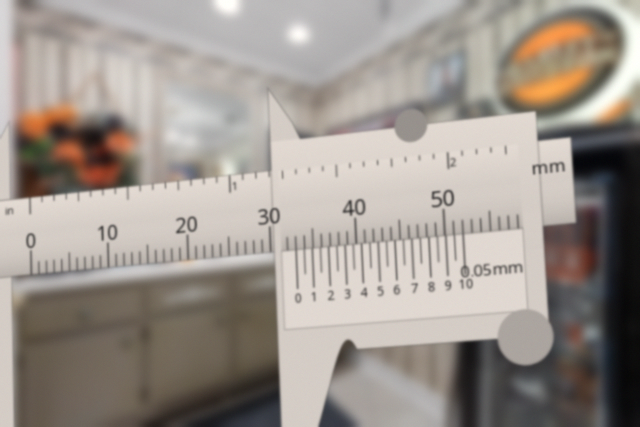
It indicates 33.0 mm
